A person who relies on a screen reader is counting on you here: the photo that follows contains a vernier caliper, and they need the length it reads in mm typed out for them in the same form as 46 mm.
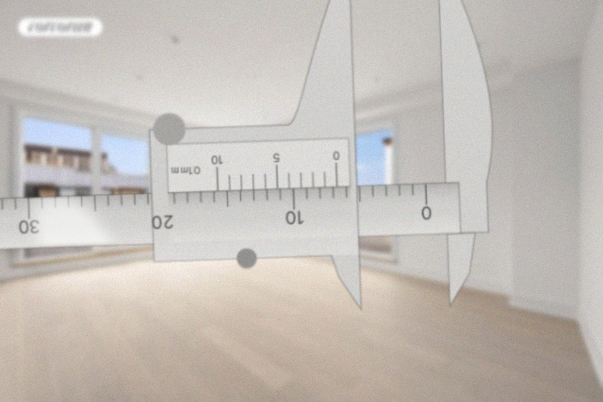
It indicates 6.7 mm
